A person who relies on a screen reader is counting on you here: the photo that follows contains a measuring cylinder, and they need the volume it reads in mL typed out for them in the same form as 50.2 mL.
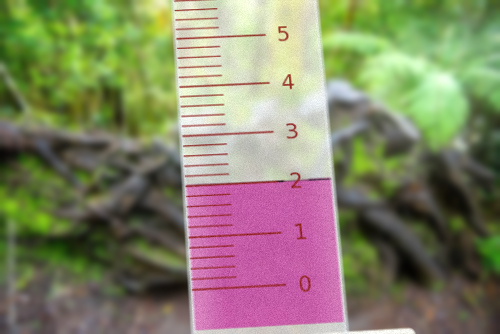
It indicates 2 mL
